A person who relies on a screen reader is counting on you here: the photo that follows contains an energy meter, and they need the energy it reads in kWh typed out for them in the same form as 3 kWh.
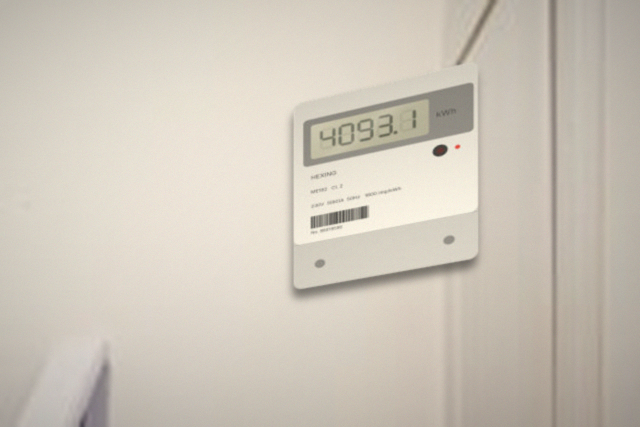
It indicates 4093.1 kWh
